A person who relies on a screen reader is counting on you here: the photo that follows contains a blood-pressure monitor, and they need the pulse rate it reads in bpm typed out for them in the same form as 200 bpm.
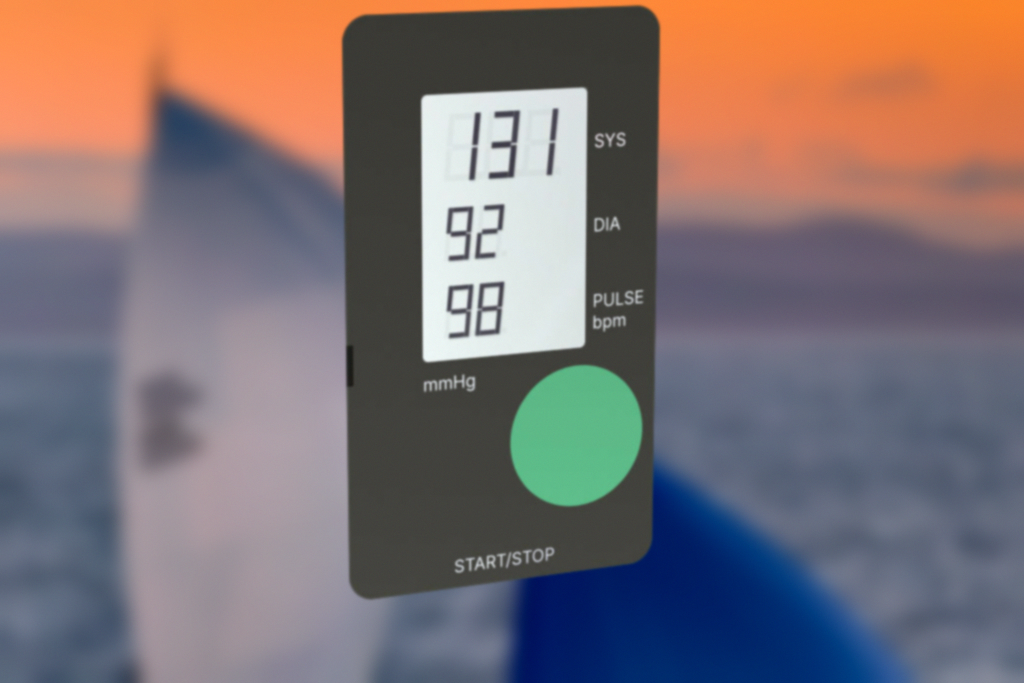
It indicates 98 bpm
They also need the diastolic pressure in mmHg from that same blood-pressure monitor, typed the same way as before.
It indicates 92 mmHg
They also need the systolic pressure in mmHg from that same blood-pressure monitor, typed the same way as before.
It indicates 131 mmHg
